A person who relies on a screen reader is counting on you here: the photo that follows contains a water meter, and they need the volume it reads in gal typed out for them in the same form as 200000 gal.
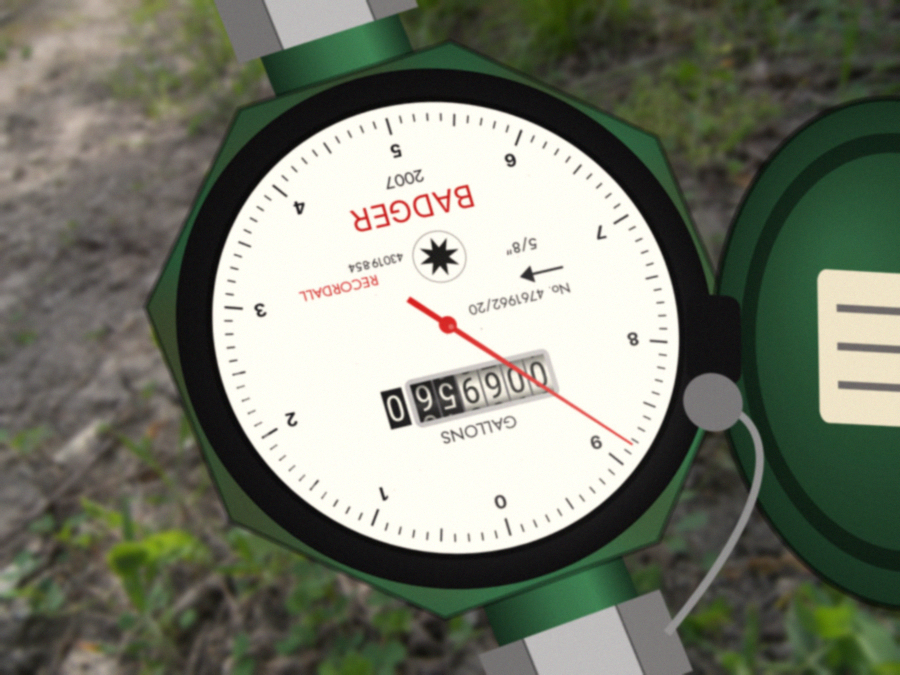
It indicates 69558.8 gal
